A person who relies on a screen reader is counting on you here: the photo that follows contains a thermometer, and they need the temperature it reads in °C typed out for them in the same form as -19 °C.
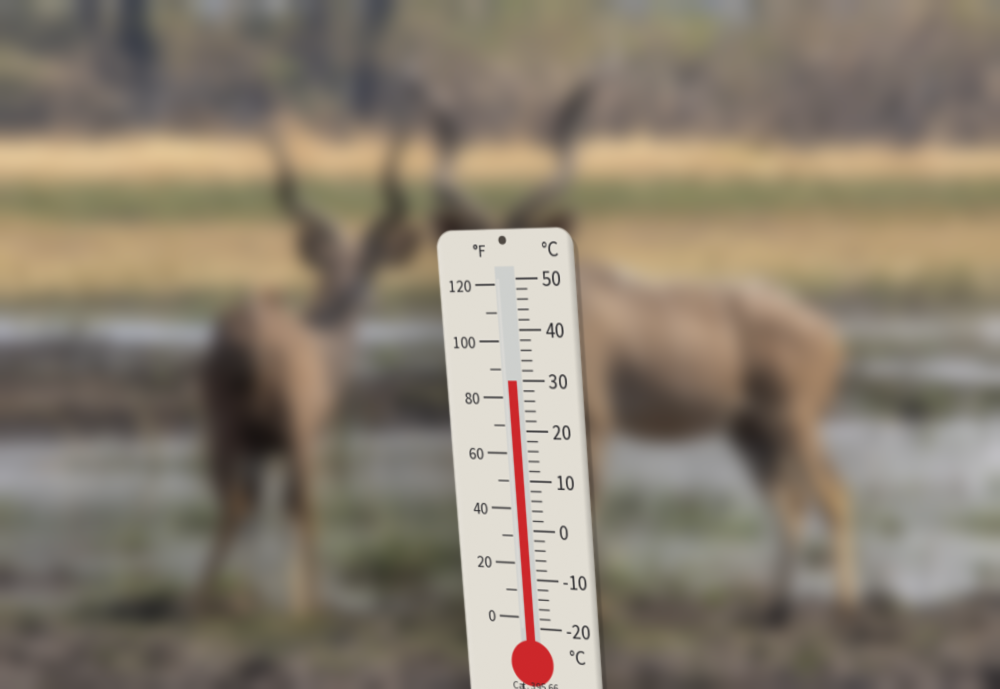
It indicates 30 °C
